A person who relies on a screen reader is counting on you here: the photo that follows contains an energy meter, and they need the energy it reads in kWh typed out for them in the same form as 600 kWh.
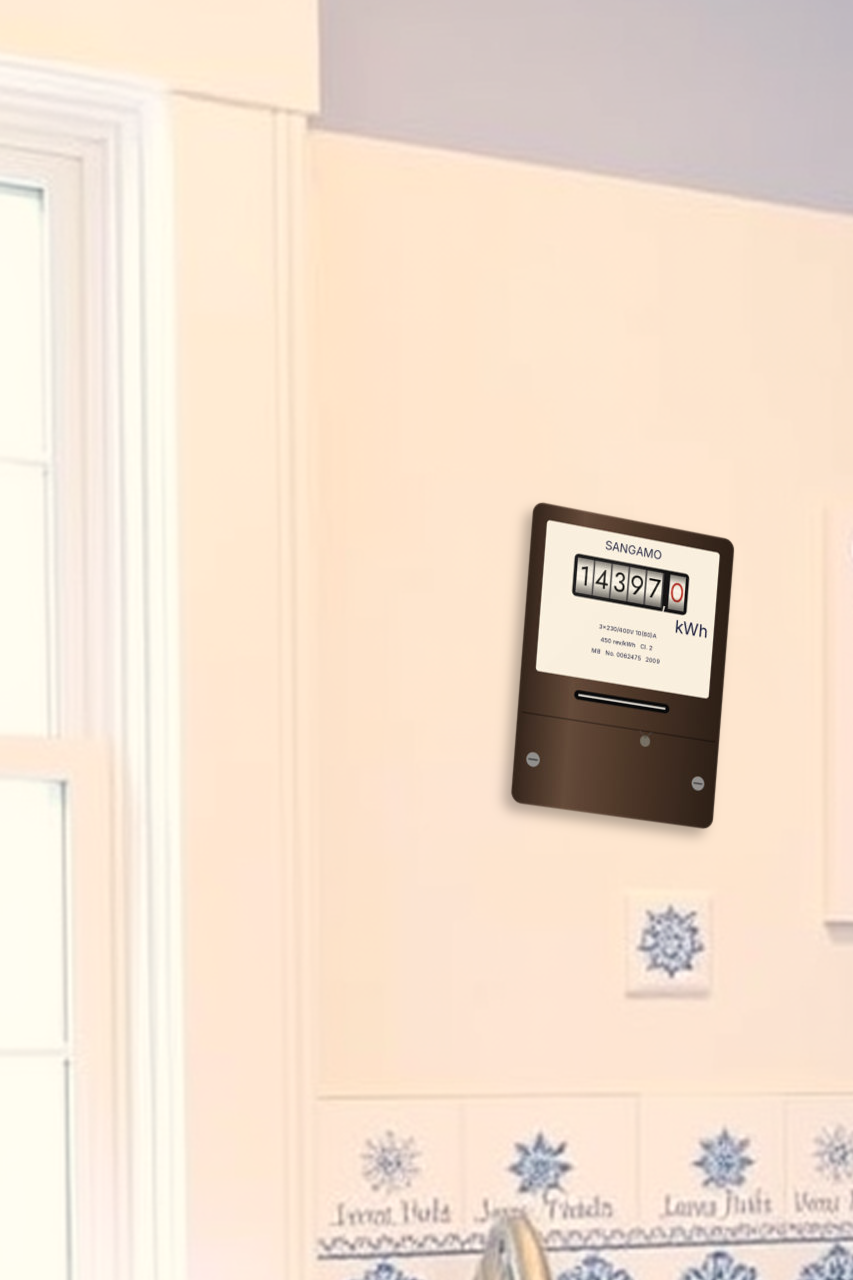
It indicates 14397.0 kWh
